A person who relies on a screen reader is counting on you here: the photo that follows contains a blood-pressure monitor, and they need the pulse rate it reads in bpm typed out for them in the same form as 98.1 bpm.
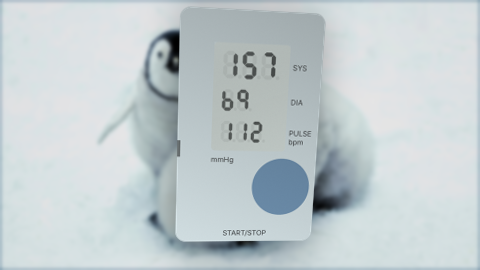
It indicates 112 bpm
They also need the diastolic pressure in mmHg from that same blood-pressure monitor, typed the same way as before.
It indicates 69 mmHg
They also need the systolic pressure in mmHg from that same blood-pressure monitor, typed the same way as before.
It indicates 157 mmHg
